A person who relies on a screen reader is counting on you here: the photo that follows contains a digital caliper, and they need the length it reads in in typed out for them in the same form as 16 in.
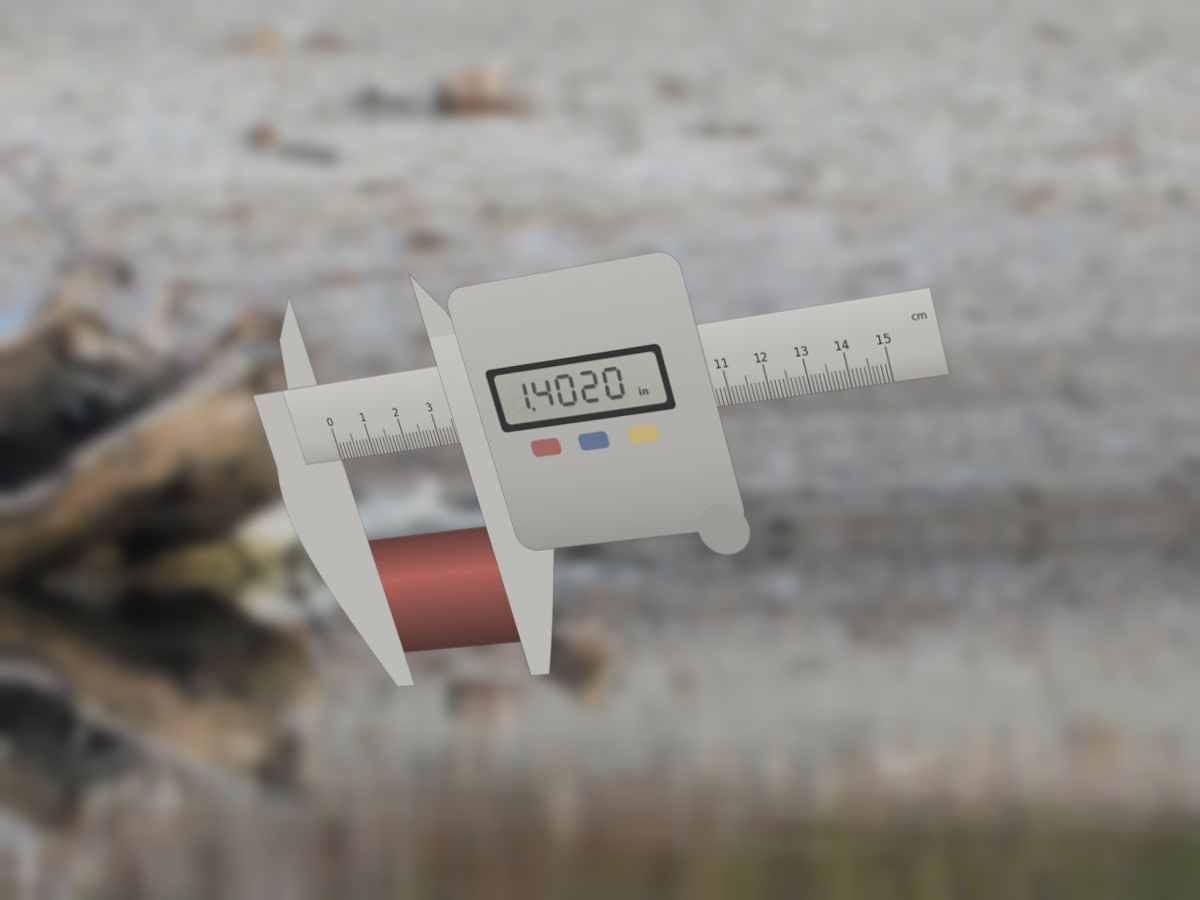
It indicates 1.4020 in
